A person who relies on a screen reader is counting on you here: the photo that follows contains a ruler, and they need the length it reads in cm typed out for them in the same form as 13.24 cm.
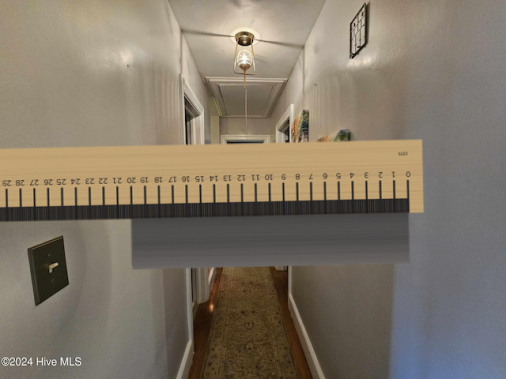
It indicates 20 cm
